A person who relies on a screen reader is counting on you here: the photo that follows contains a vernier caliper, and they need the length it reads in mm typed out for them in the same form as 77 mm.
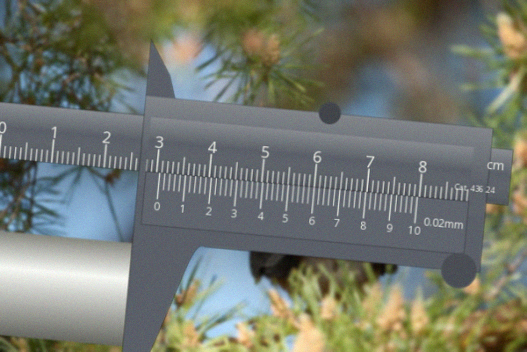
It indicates 30.6 mm
